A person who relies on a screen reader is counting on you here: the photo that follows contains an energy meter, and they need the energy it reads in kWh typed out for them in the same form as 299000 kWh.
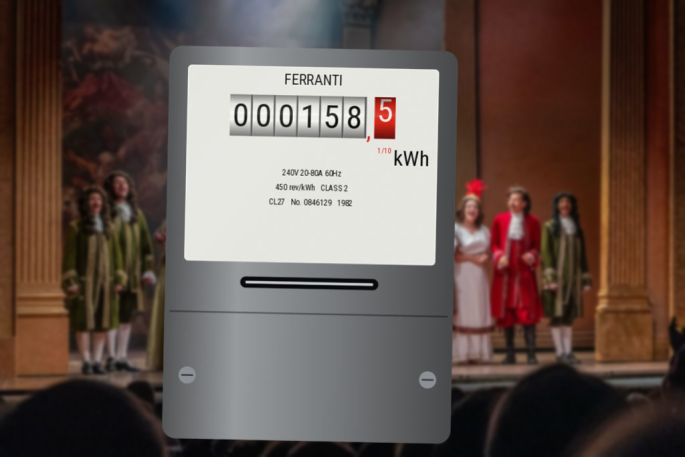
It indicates 158.5 kWh
